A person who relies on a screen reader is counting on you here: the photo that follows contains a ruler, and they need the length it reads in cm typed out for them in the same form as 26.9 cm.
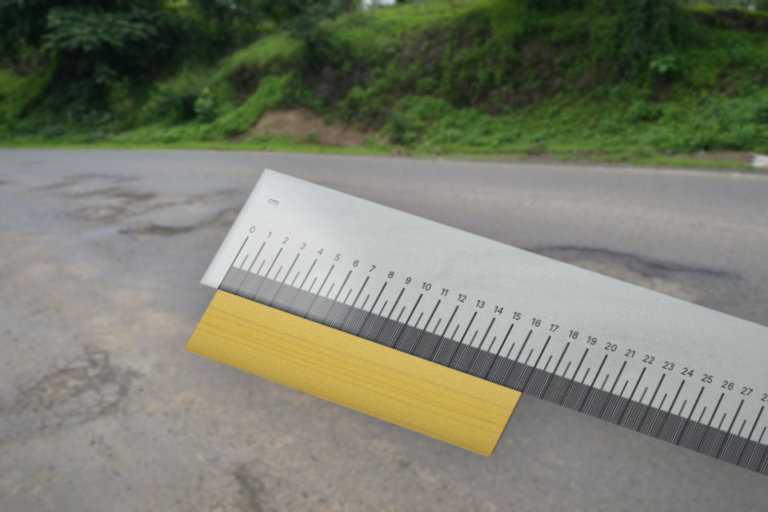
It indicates 17 cm
